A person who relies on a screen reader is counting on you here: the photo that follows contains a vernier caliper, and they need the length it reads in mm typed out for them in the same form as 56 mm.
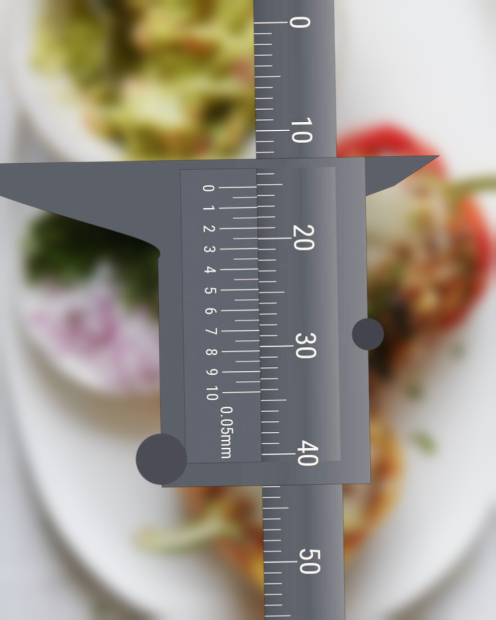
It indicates 15.2 mm
